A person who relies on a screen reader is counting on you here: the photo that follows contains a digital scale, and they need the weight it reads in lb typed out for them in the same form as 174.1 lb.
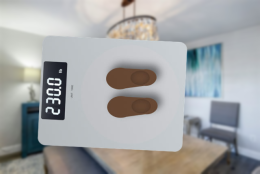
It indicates 230.0 lb
